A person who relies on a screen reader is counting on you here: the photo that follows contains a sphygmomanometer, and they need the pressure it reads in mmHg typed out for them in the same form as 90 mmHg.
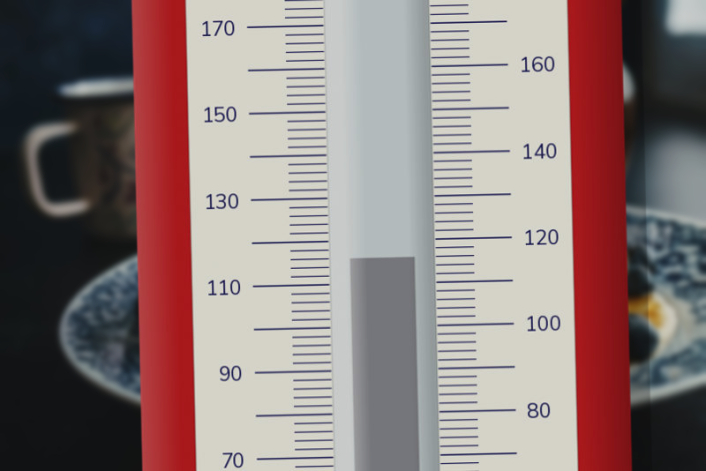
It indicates 116 mmHg
